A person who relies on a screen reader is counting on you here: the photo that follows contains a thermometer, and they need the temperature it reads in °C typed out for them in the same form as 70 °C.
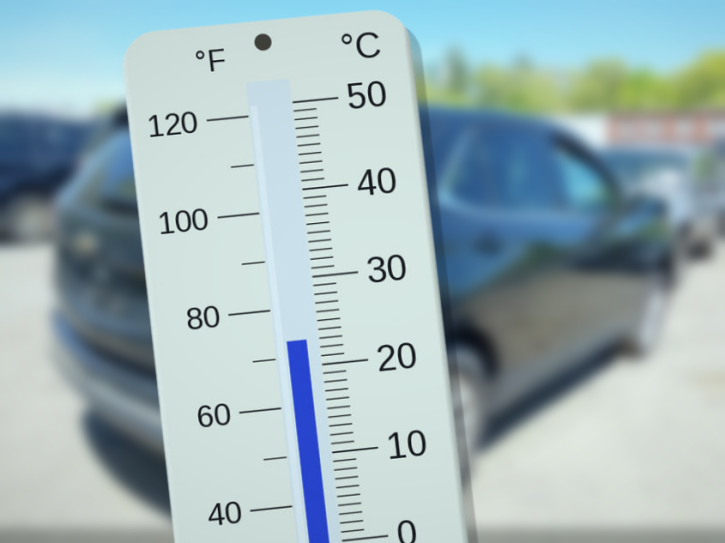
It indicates 23 °C
